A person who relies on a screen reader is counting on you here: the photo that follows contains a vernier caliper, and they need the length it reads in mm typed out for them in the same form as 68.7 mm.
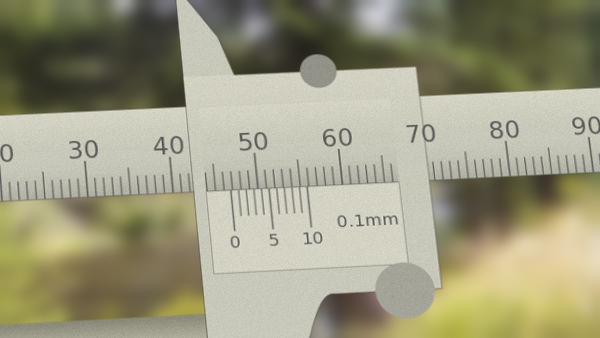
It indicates 46.8 mm
